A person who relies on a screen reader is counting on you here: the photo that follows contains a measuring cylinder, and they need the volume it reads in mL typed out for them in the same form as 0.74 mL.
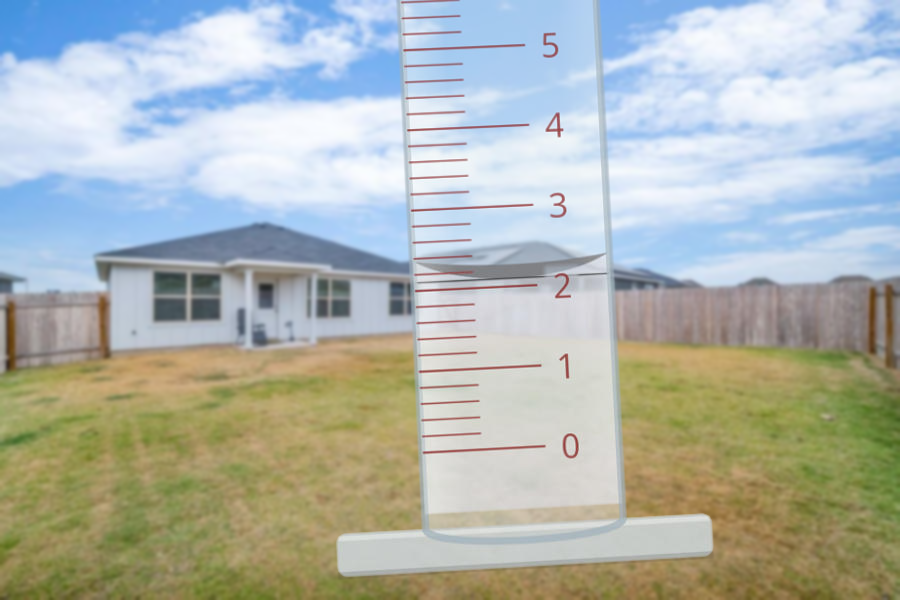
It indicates 2.1 mL
